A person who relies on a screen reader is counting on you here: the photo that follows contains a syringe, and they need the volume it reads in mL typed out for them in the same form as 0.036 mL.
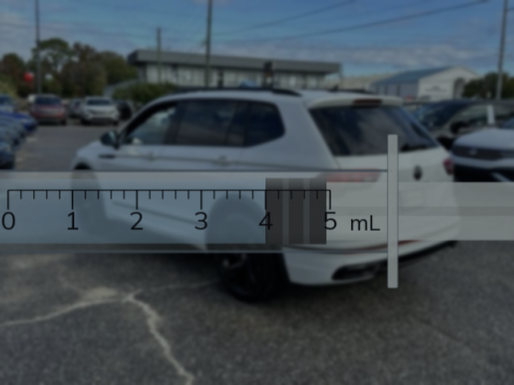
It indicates 4 mL
